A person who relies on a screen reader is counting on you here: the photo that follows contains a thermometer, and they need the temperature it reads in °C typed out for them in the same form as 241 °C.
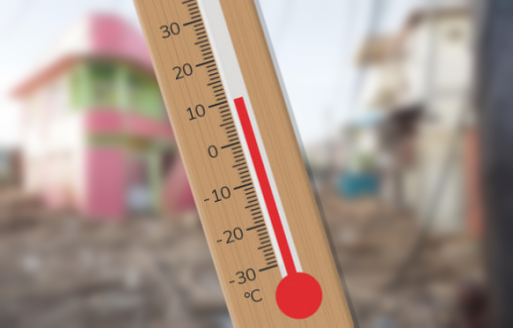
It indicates 10 °C
